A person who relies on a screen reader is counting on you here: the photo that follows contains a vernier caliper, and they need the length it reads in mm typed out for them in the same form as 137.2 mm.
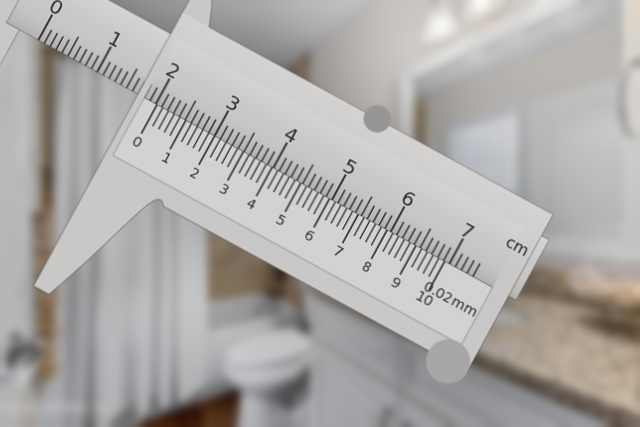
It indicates 20.2 mm
